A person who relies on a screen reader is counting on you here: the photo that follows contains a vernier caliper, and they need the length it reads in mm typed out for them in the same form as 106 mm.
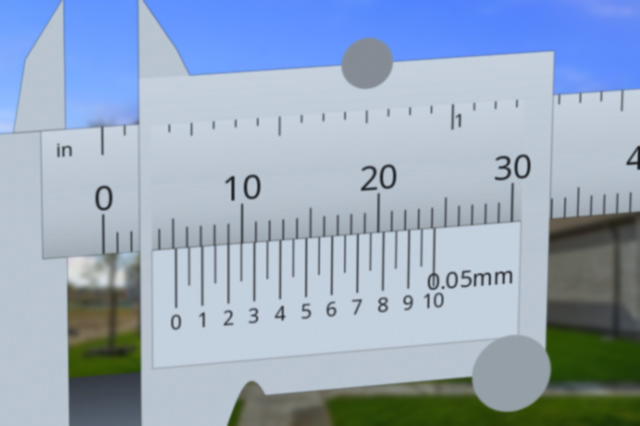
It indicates 5.2 mm
